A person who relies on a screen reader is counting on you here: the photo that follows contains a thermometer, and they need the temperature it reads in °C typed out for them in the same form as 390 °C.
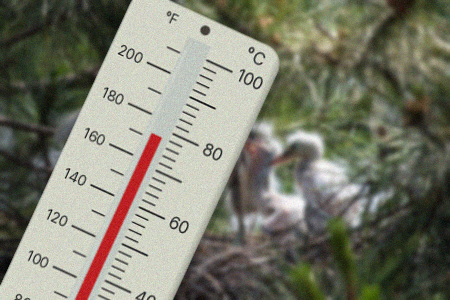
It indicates 78 °C
